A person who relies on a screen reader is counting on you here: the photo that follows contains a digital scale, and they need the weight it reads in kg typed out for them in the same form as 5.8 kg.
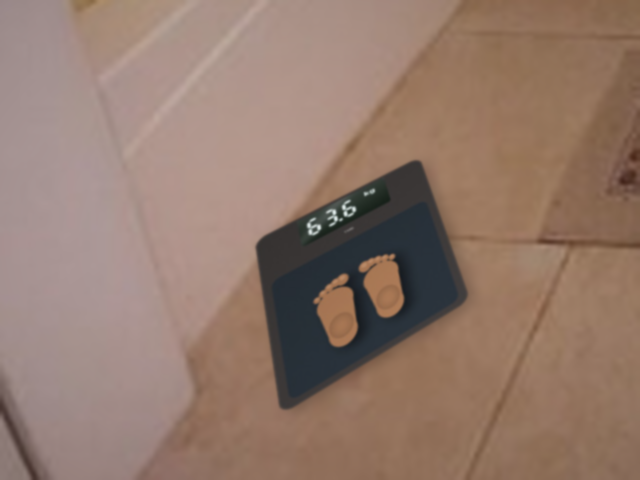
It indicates 63.6 kg
